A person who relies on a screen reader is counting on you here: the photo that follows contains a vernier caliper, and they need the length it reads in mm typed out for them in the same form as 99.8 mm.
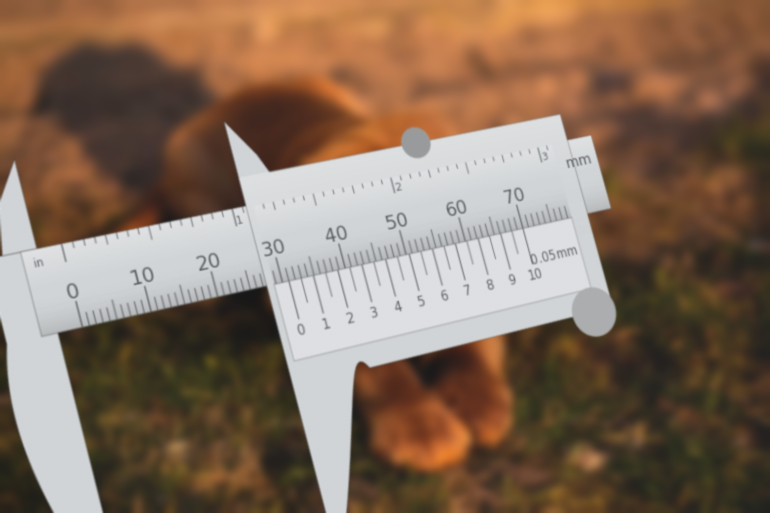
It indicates 31.0 mm
